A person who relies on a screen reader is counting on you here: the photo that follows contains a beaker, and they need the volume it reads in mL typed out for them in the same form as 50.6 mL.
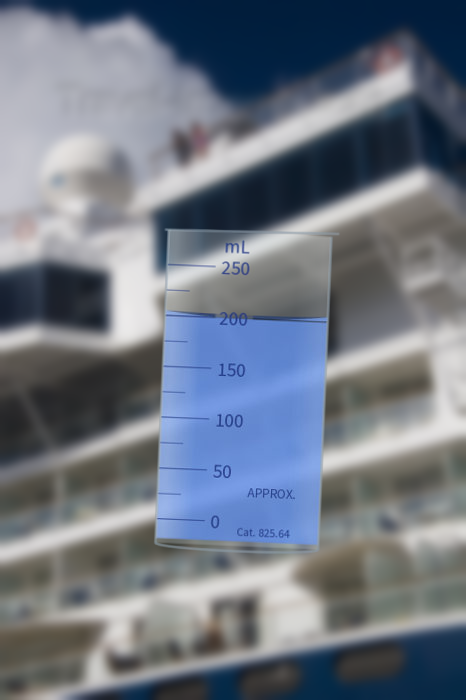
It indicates 200 mL
